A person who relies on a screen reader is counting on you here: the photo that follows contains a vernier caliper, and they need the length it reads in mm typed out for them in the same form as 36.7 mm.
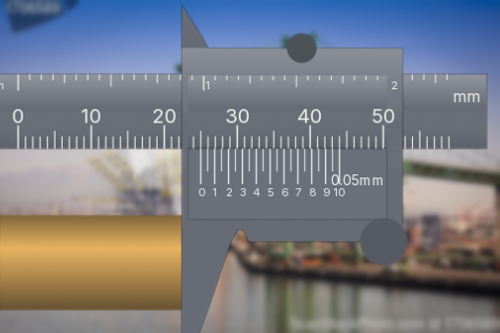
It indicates 25.0 mm
